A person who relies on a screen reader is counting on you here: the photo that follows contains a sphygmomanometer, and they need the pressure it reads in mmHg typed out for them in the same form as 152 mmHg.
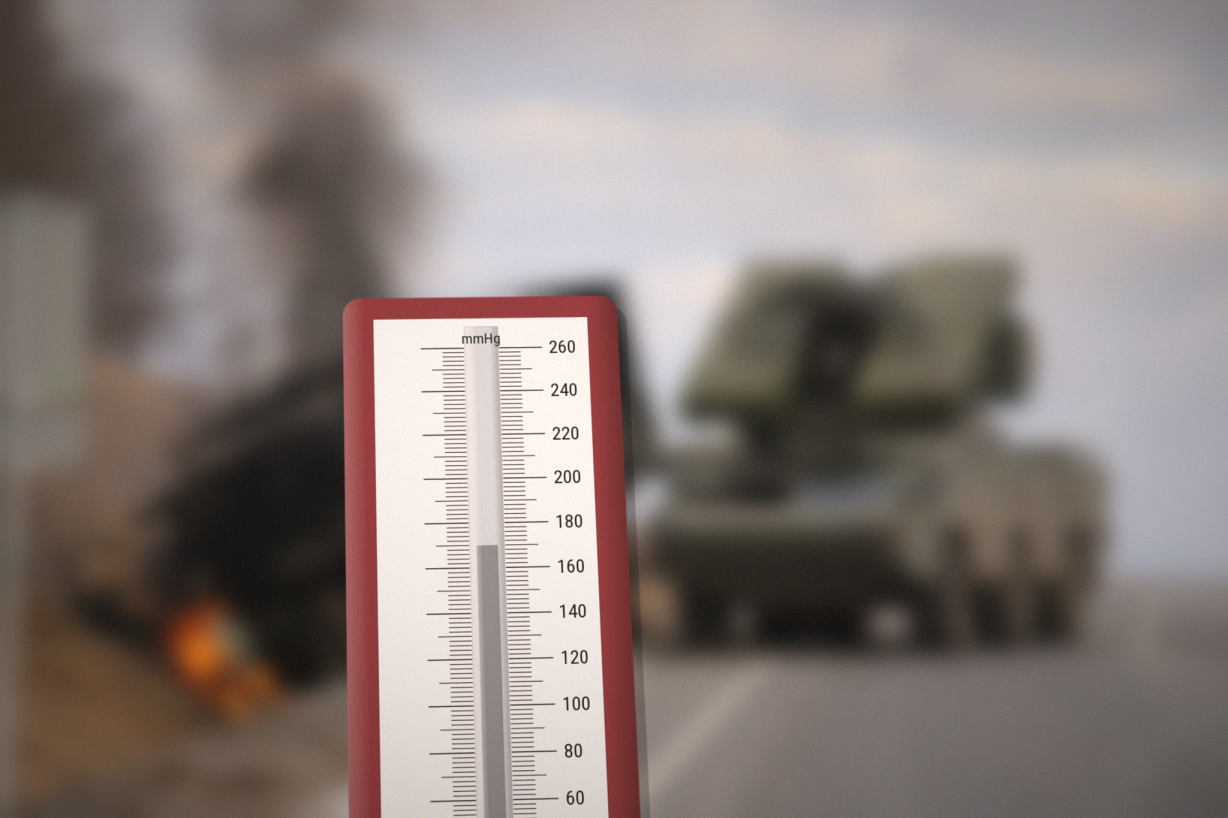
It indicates 170 mmHg
